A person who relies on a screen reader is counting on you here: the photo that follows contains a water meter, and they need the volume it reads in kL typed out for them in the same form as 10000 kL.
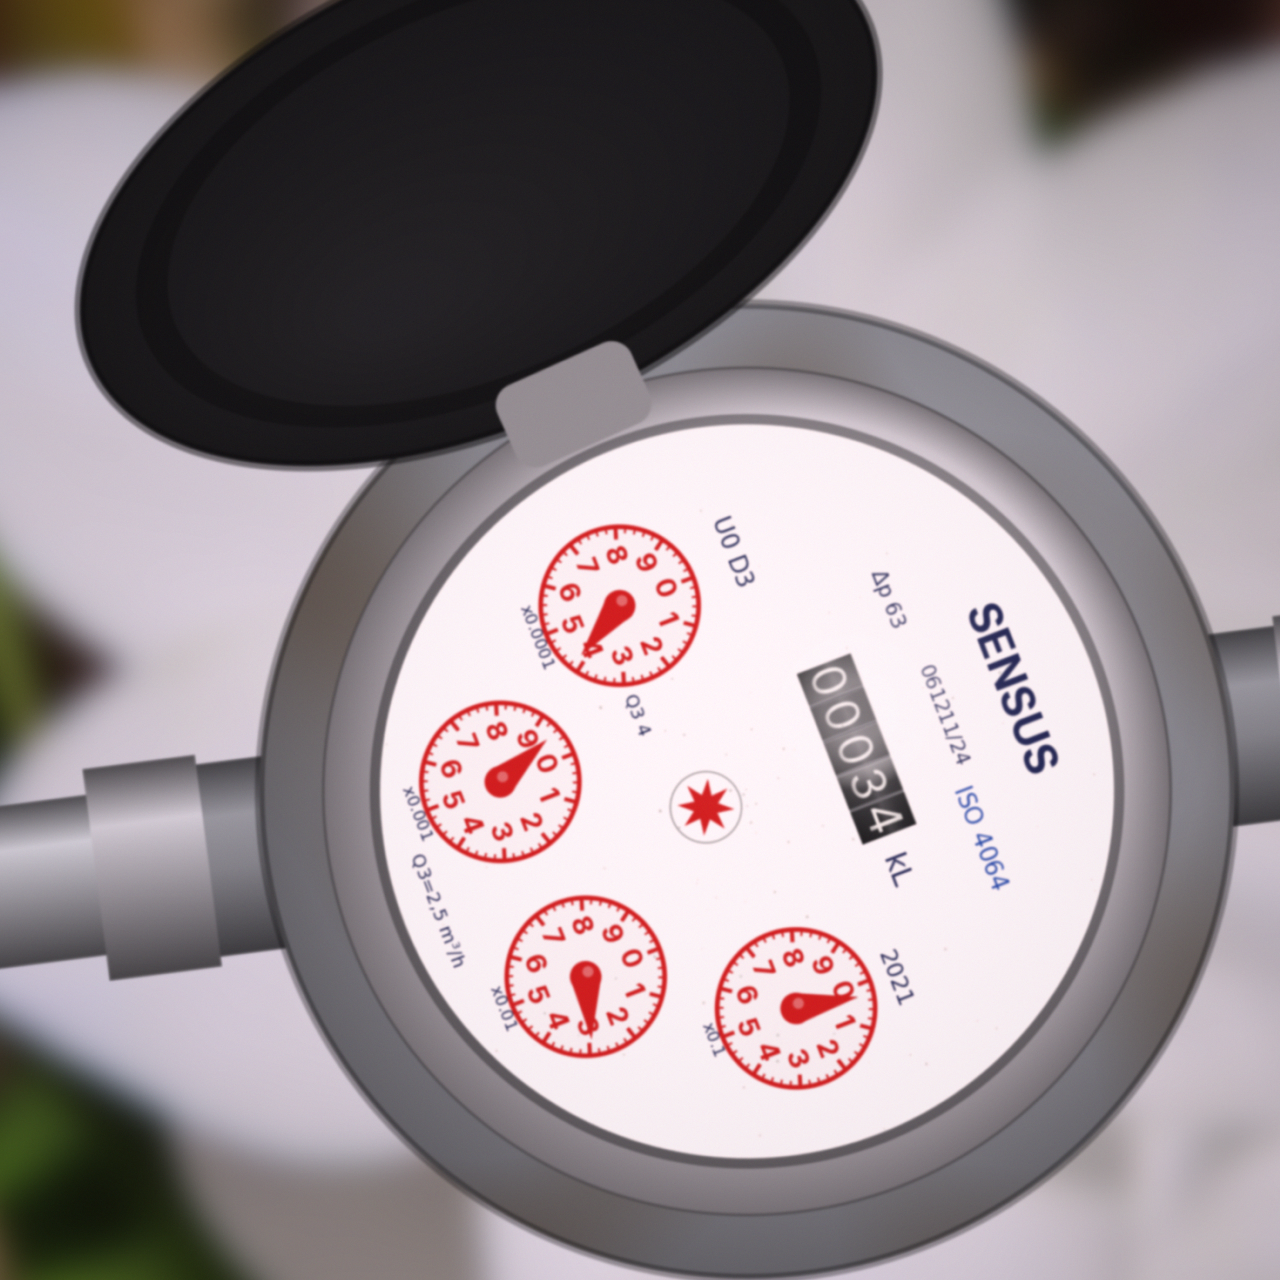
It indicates 34.0294 kL
